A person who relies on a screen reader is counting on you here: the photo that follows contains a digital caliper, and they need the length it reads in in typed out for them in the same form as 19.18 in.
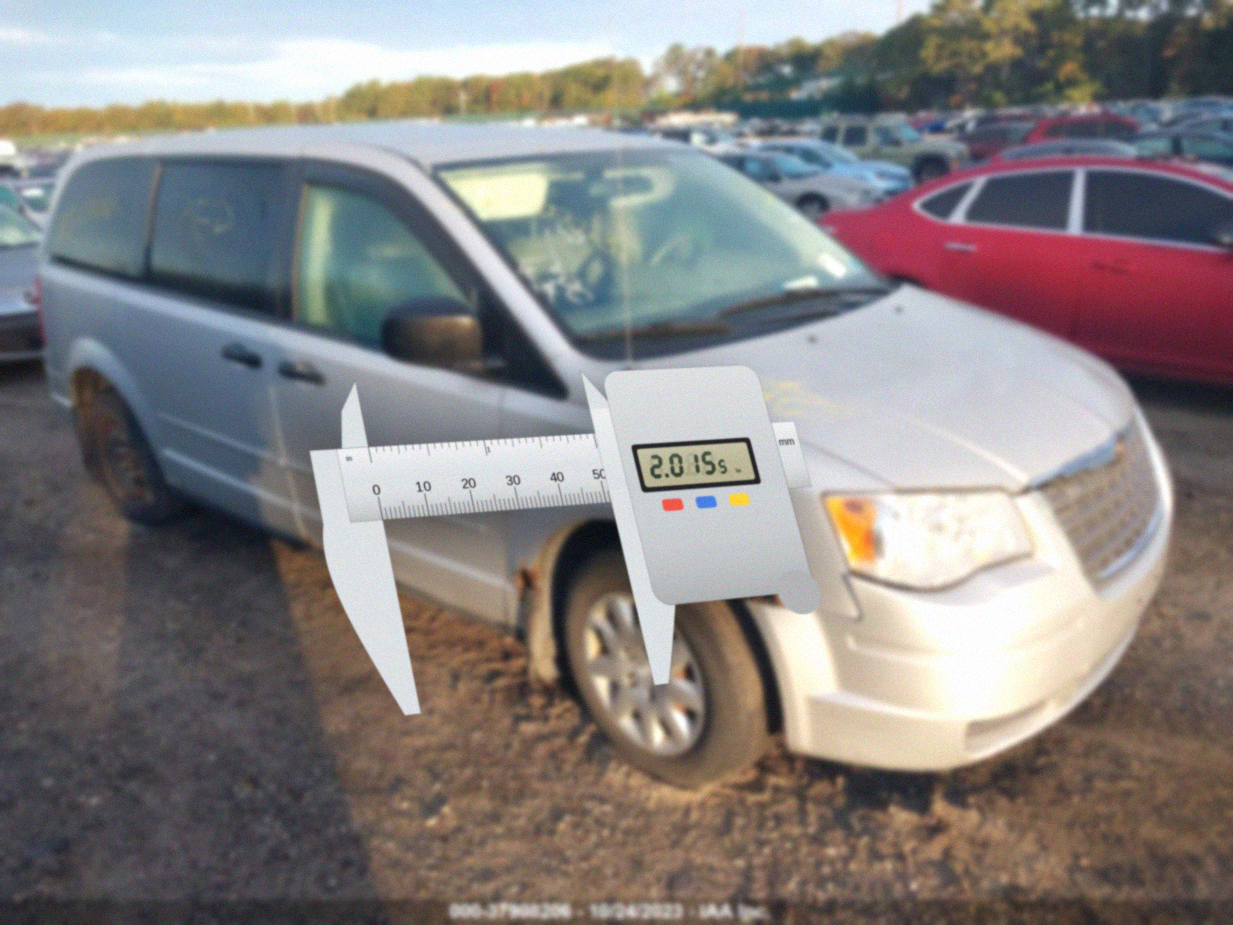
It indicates 2.0155 in
